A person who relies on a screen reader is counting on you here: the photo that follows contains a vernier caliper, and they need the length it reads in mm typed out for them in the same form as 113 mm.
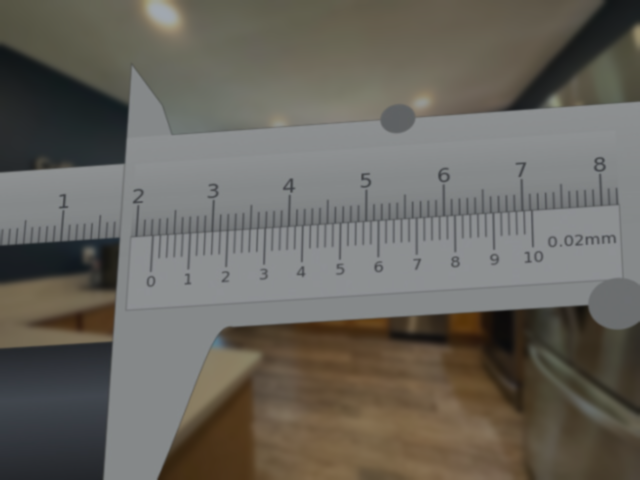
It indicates 22.2 mm
